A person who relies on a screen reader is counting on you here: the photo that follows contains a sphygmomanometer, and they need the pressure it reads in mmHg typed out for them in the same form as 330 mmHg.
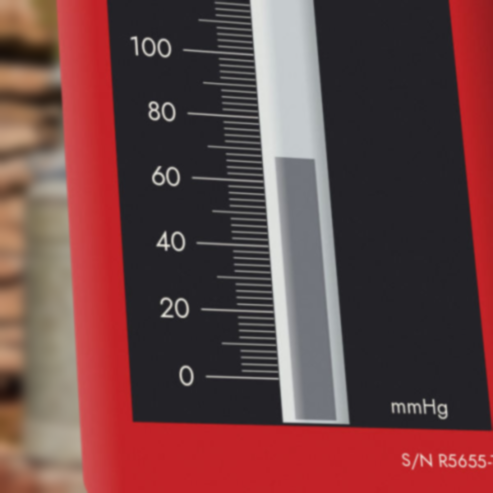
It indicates 68 mmHg
